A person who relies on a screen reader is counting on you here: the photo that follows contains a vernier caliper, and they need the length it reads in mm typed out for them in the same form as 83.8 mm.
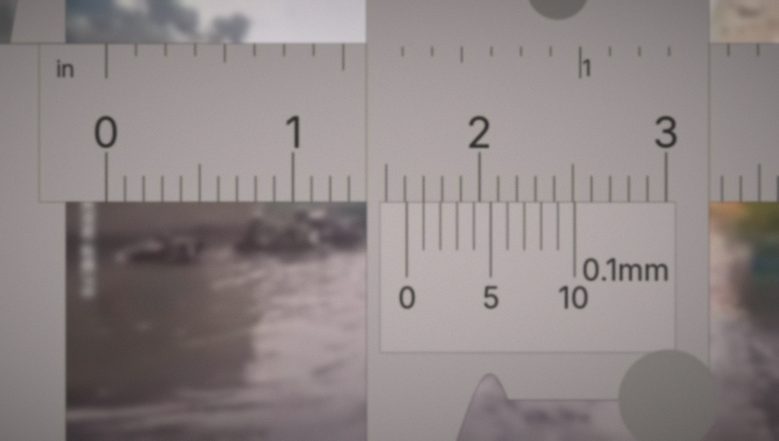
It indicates 16.1 mm
